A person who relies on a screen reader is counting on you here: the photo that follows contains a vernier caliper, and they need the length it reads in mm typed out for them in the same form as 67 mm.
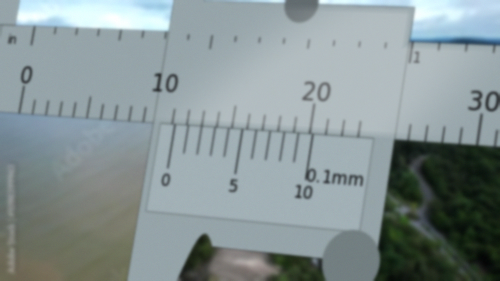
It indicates 11.2 mm
